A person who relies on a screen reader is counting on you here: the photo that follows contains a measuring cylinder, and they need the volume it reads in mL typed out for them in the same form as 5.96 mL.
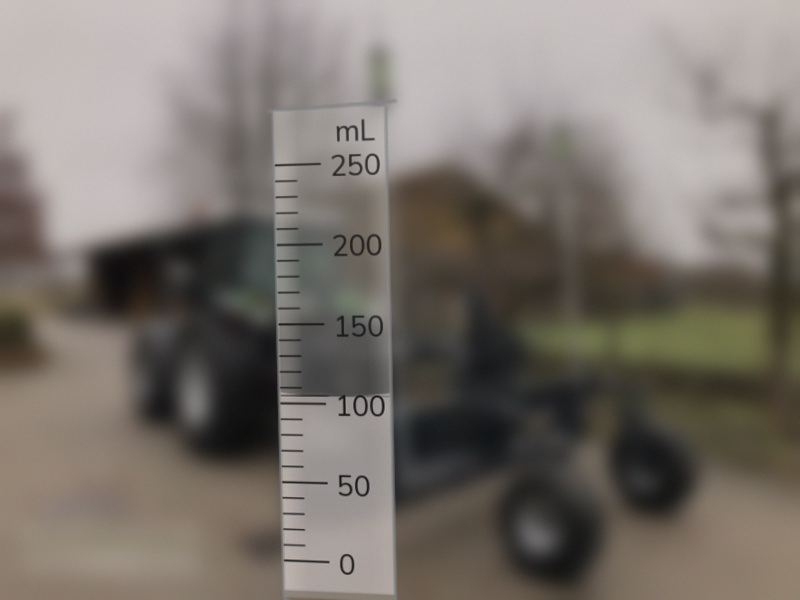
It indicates 105 mL
